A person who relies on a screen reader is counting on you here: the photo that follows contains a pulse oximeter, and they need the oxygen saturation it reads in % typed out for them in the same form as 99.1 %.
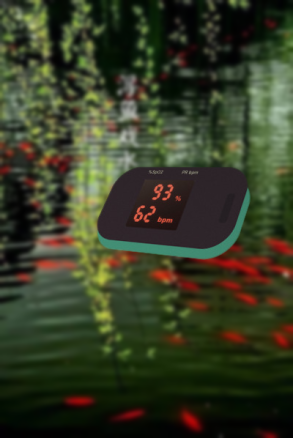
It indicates 93 %
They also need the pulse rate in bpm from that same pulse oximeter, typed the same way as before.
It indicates 62 bpm
